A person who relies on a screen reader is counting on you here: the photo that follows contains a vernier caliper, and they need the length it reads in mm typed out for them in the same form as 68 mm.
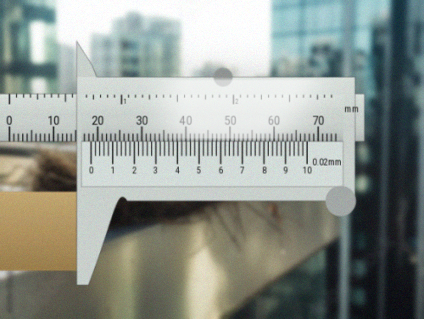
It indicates 18.5 mm
